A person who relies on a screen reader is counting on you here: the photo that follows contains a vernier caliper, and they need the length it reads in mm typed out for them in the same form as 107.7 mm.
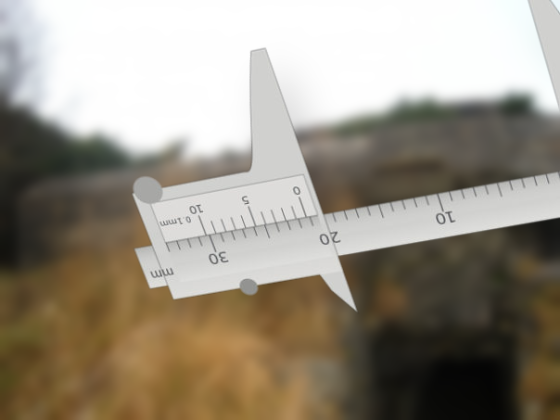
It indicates 21.3 mm
